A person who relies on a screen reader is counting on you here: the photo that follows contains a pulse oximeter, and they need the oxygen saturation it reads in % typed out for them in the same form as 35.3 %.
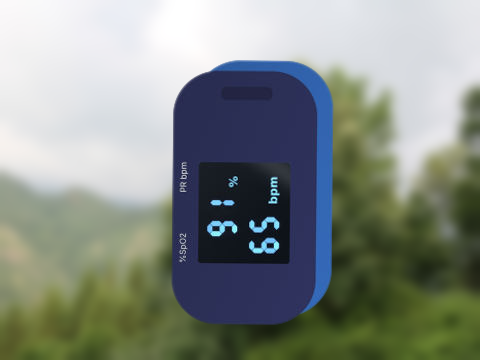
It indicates 91 %
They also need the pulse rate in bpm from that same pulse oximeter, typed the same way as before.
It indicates 65 bpm
